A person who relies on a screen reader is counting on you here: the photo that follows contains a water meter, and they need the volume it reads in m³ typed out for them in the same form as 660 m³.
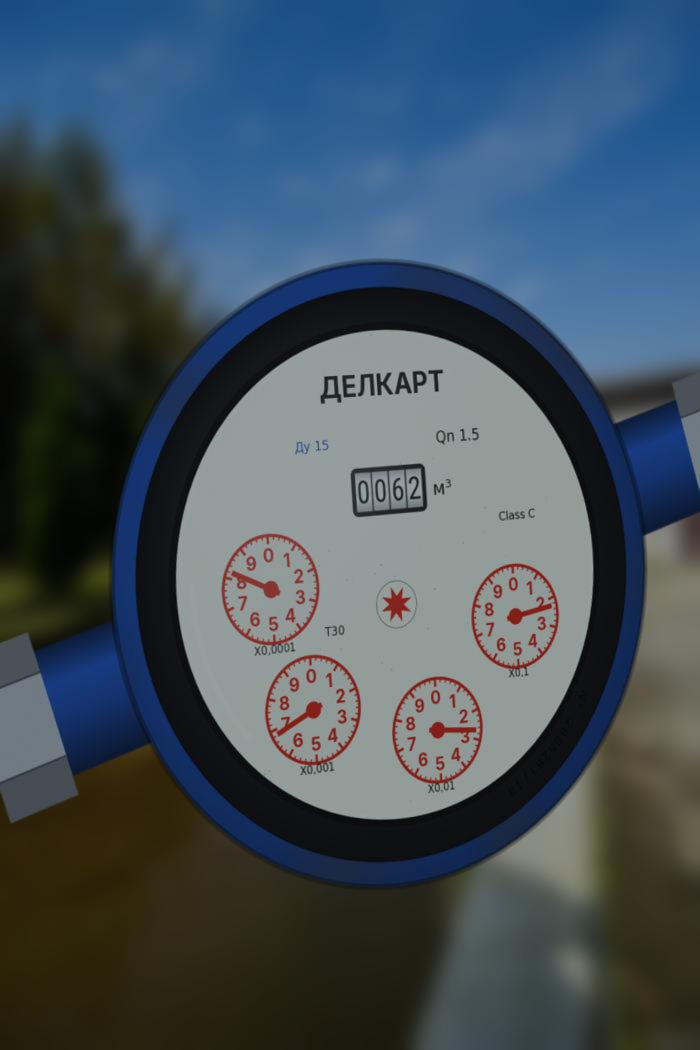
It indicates 62.2268 m³
